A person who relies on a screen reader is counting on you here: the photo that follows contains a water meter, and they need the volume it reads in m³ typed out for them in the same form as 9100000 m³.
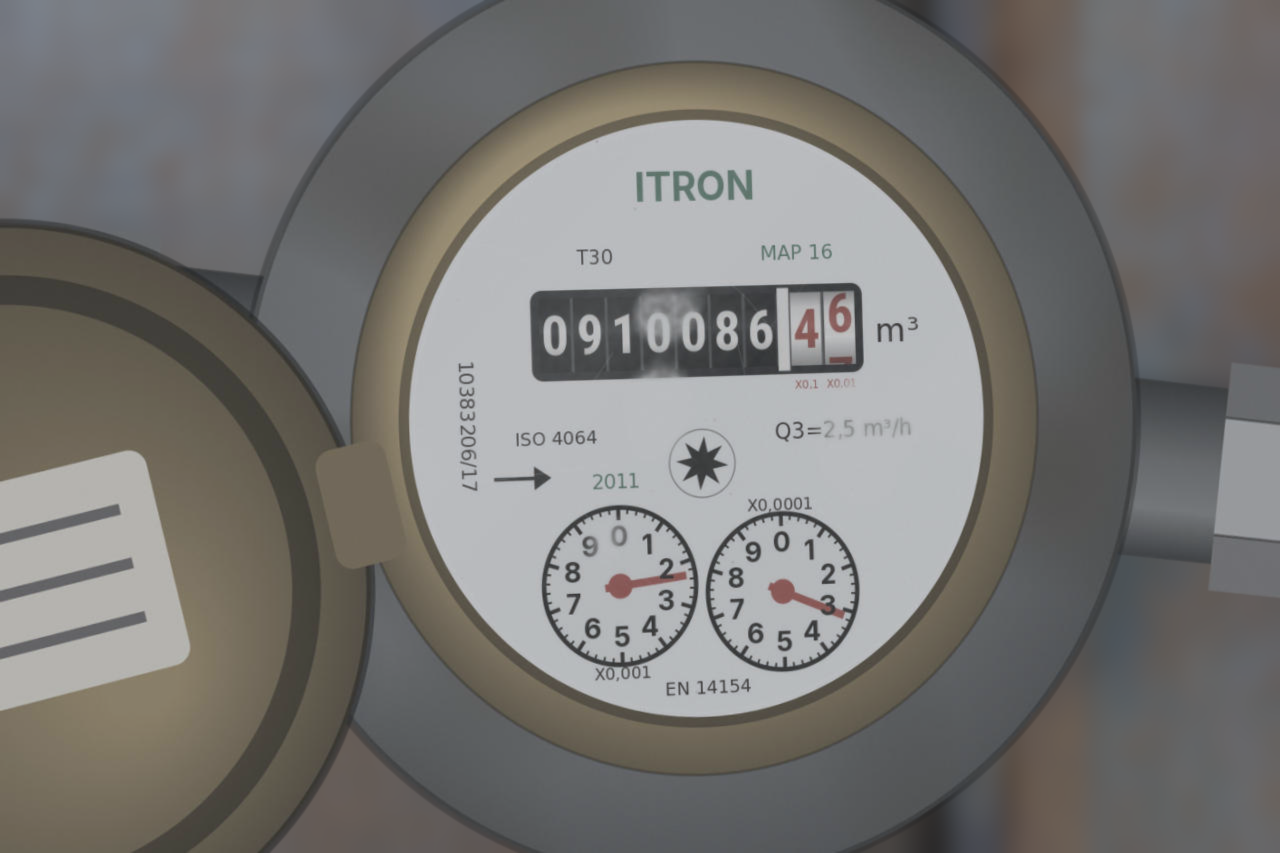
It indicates 910086.4623 m³
